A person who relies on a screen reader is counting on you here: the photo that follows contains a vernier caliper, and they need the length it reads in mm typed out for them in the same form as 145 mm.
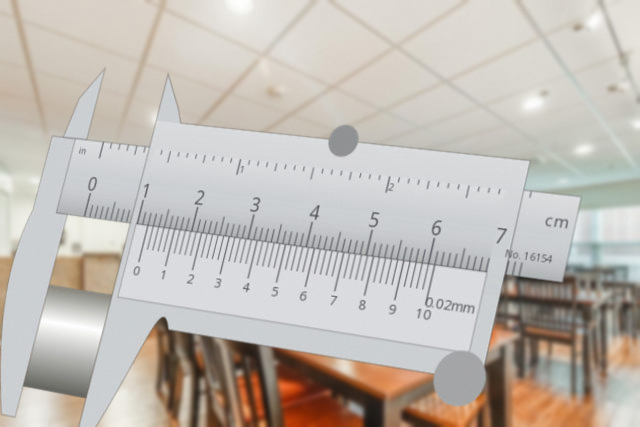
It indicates 12.0 mm
